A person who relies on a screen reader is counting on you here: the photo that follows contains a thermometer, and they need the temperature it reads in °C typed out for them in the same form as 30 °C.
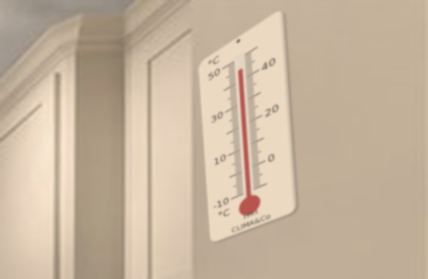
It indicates 45 °C
